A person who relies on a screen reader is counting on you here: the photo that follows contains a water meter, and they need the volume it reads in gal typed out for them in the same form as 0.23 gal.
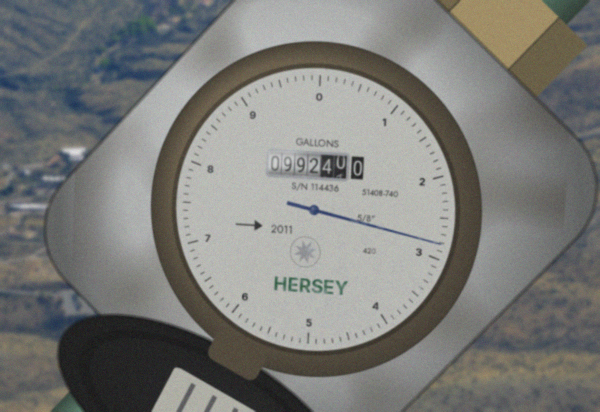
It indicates 992402.8 gal
